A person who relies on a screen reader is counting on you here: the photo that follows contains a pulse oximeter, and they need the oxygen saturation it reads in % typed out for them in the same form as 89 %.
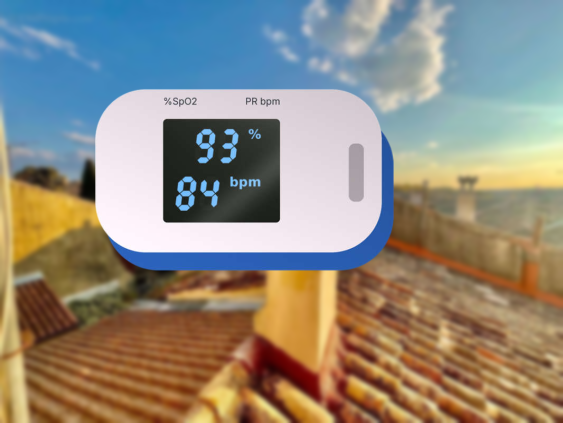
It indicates 93 %
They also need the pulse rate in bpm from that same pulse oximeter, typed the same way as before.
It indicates 84 bpm
